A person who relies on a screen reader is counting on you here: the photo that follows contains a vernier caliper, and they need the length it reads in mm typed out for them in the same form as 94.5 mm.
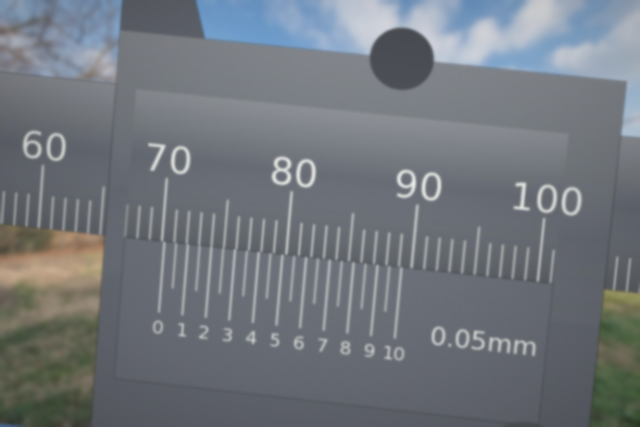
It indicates 70.2 mm
